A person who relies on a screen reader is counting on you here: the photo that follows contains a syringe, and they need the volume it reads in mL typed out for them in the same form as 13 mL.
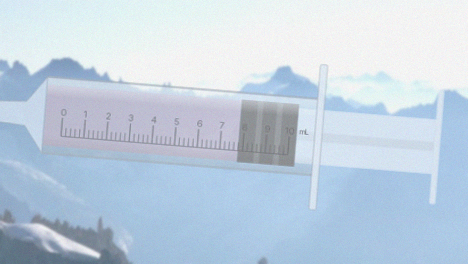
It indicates 7.8 mL
